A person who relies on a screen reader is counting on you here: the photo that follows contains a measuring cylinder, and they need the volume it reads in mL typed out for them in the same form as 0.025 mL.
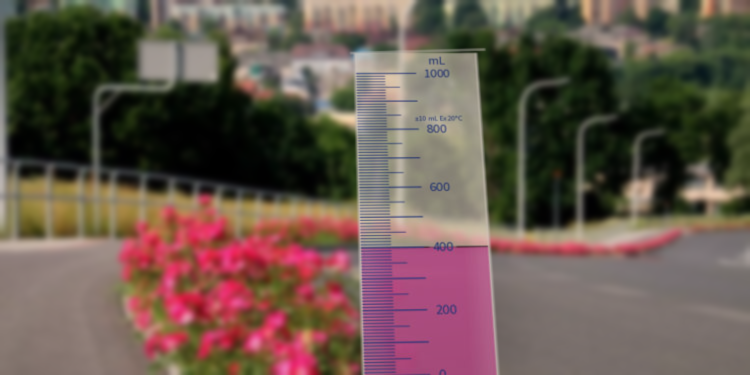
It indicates 400 mL
